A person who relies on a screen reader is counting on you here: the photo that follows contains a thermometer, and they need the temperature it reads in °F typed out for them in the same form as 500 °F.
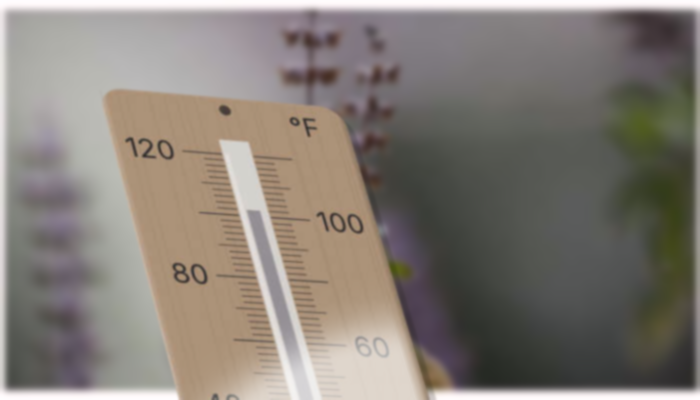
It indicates 102 °F
